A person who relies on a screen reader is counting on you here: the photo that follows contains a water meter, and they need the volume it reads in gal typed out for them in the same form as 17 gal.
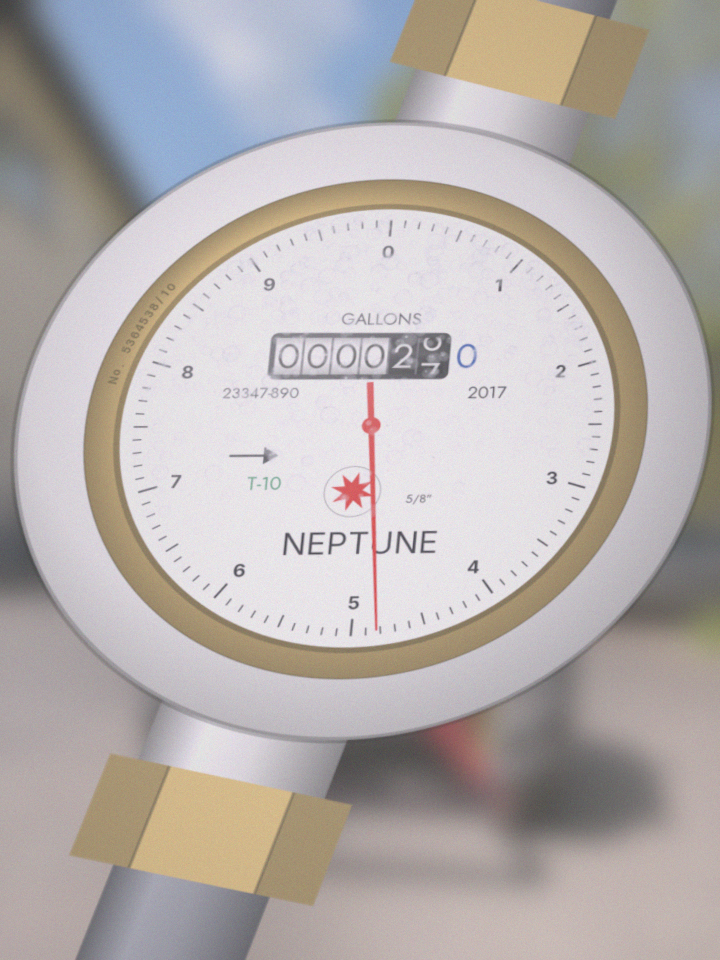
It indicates 264.8 gal
